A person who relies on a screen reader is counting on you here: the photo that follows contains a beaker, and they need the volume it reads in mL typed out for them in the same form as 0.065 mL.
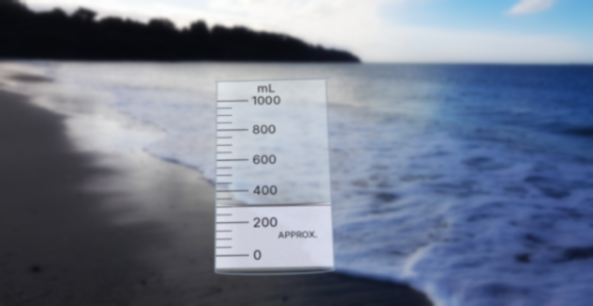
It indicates 300 mL
